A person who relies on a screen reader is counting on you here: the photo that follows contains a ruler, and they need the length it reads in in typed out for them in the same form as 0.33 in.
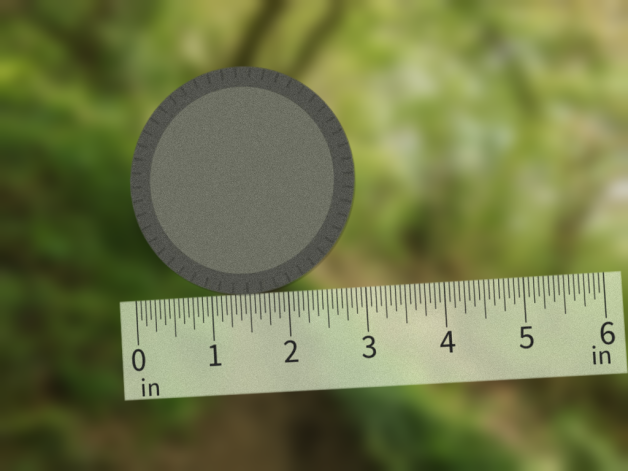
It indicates 2.9375 in
